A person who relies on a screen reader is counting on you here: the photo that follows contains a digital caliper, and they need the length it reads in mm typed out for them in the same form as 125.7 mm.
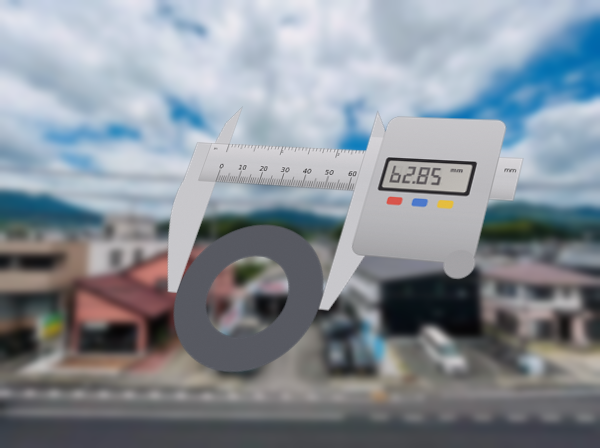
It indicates 62.85 mm
